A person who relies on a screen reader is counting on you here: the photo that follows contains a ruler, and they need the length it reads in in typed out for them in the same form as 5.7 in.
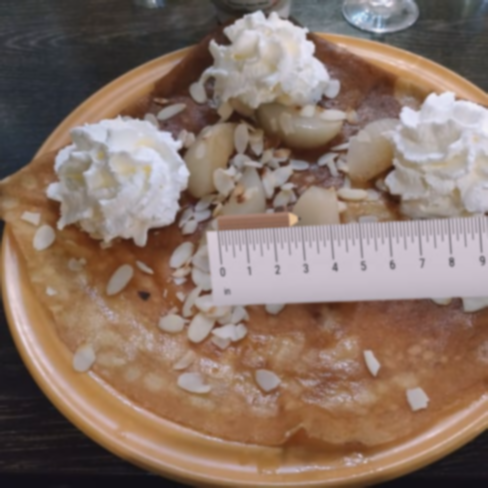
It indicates 3 in
